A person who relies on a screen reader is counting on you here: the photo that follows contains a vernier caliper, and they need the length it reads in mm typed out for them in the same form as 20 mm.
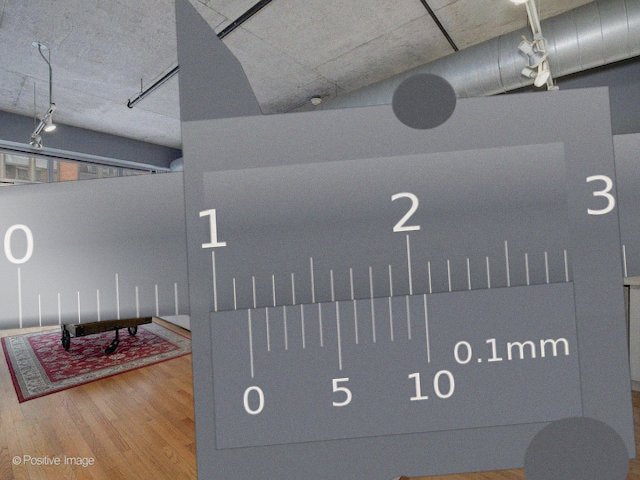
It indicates 11.7 mm
